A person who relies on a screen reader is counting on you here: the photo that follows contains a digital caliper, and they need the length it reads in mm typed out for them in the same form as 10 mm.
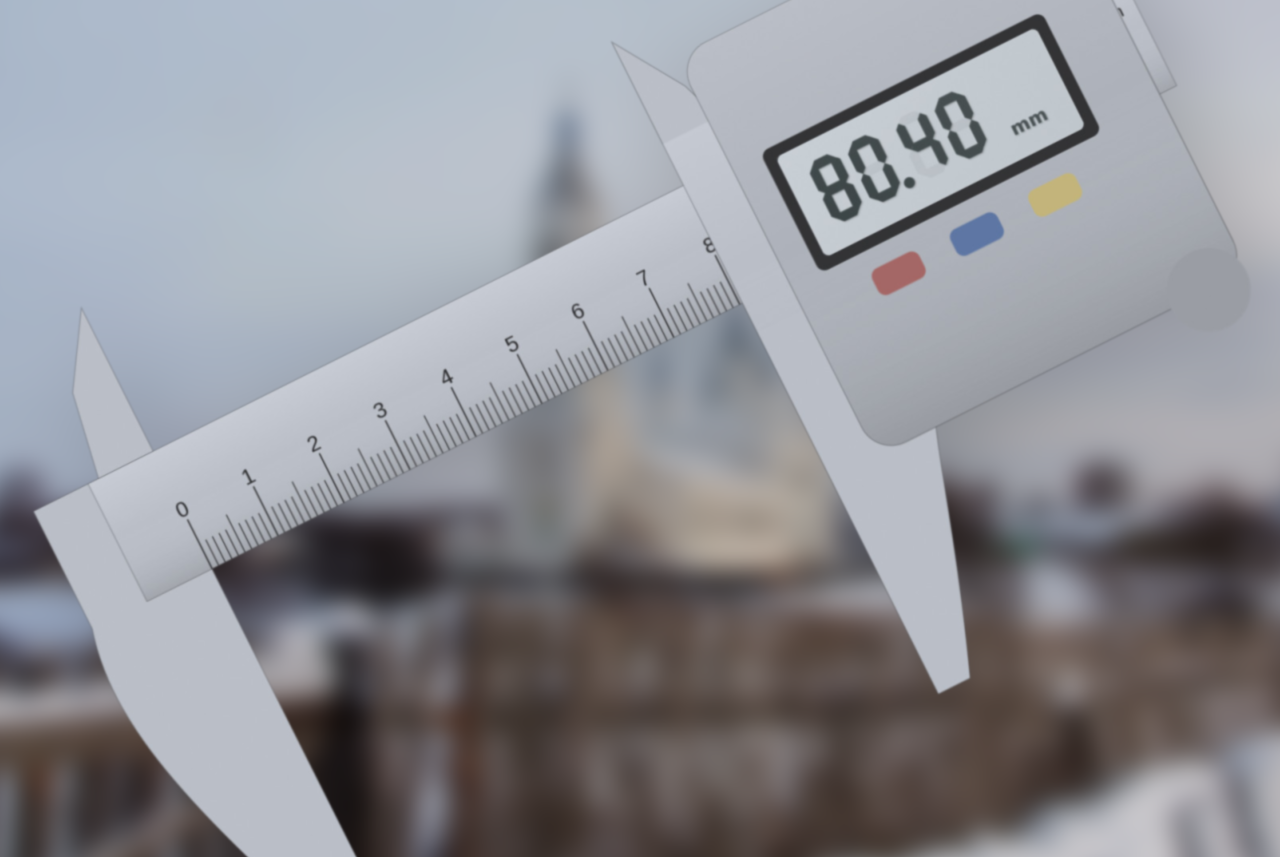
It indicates 80.40 mm
